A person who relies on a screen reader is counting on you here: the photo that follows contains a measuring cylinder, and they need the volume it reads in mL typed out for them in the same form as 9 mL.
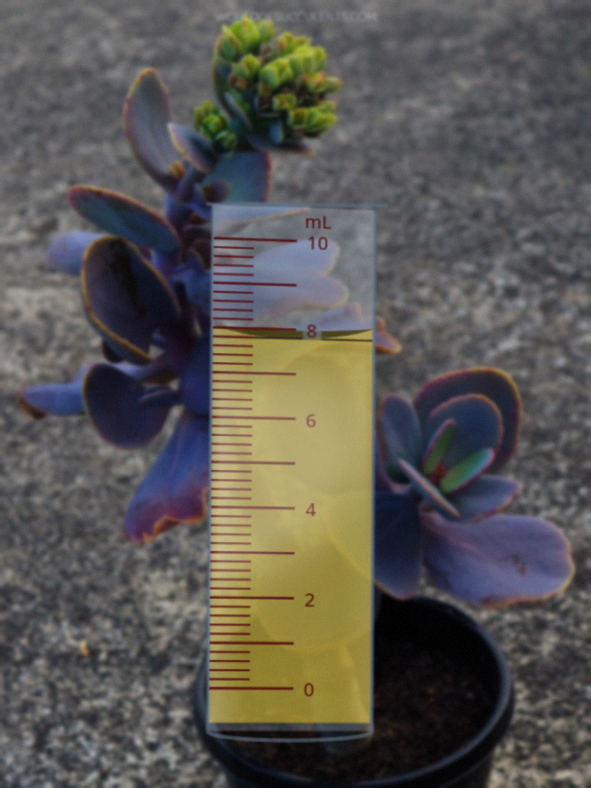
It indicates 7.8 mL
